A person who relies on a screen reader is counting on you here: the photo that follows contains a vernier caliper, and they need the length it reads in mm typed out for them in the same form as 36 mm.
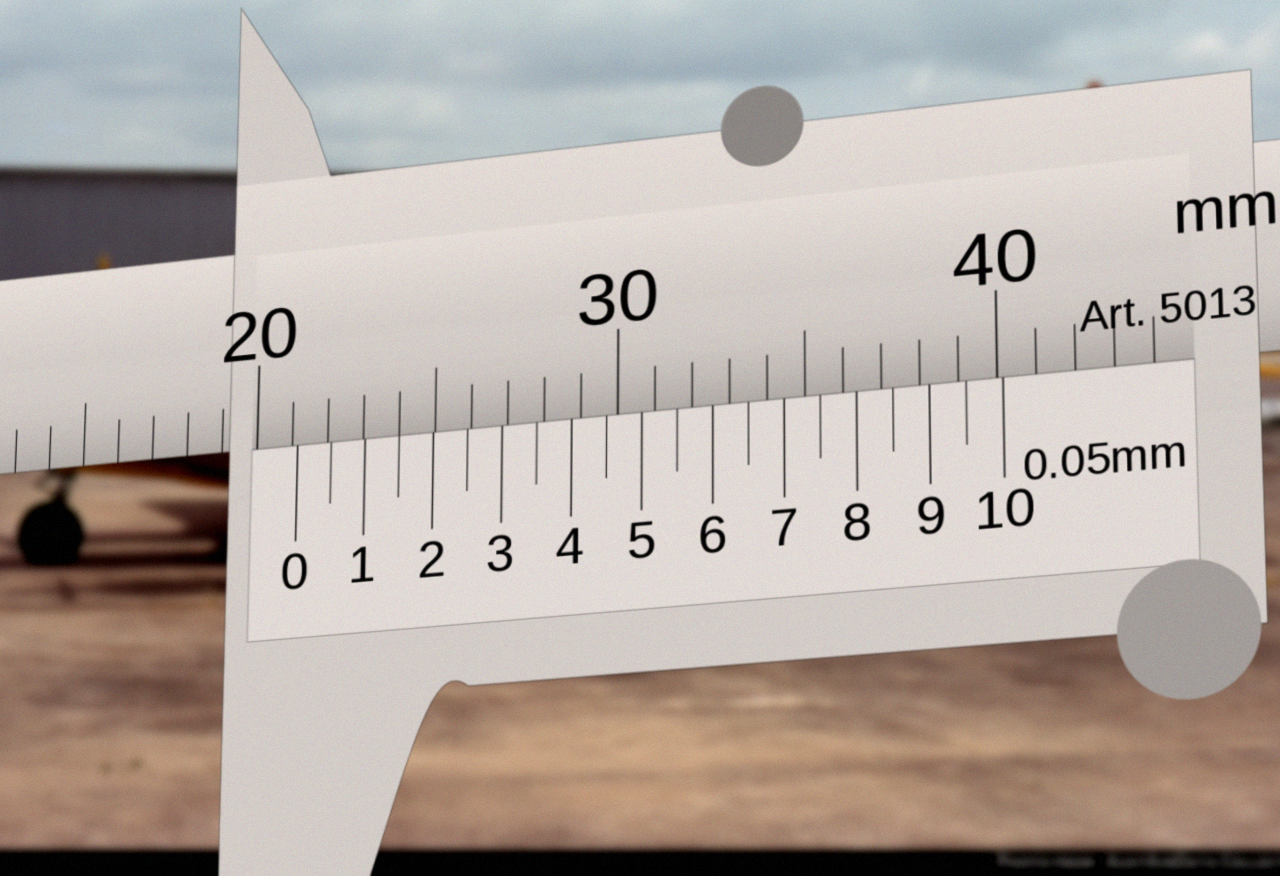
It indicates 21.15 mm
